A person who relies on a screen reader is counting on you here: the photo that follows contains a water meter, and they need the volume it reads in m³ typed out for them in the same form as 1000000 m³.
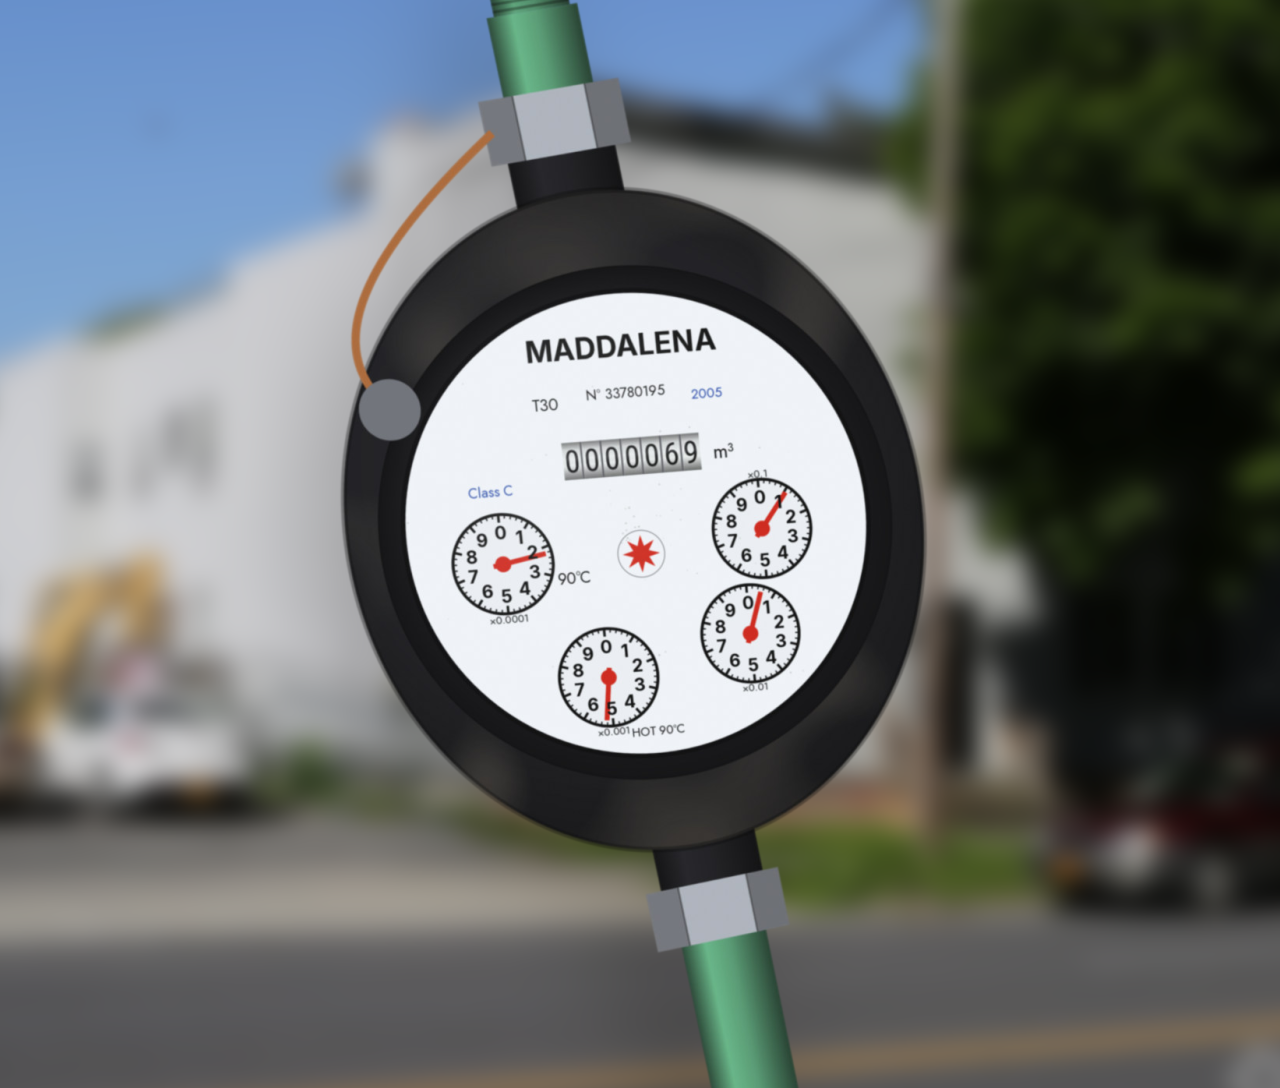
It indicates 69.1052 m³
